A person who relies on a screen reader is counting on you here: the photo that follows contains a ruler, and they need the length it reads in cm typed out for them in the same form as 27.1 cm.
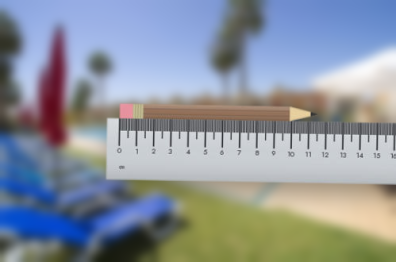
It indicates 11.5 cm
